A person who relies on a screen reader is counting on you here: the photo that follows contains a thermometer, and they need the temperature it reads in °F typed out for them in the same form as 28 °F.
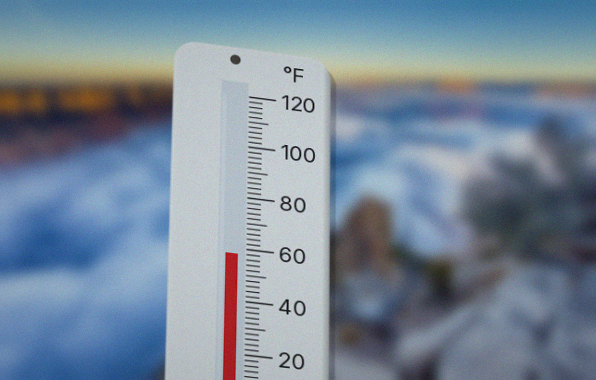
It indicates 58 °F
